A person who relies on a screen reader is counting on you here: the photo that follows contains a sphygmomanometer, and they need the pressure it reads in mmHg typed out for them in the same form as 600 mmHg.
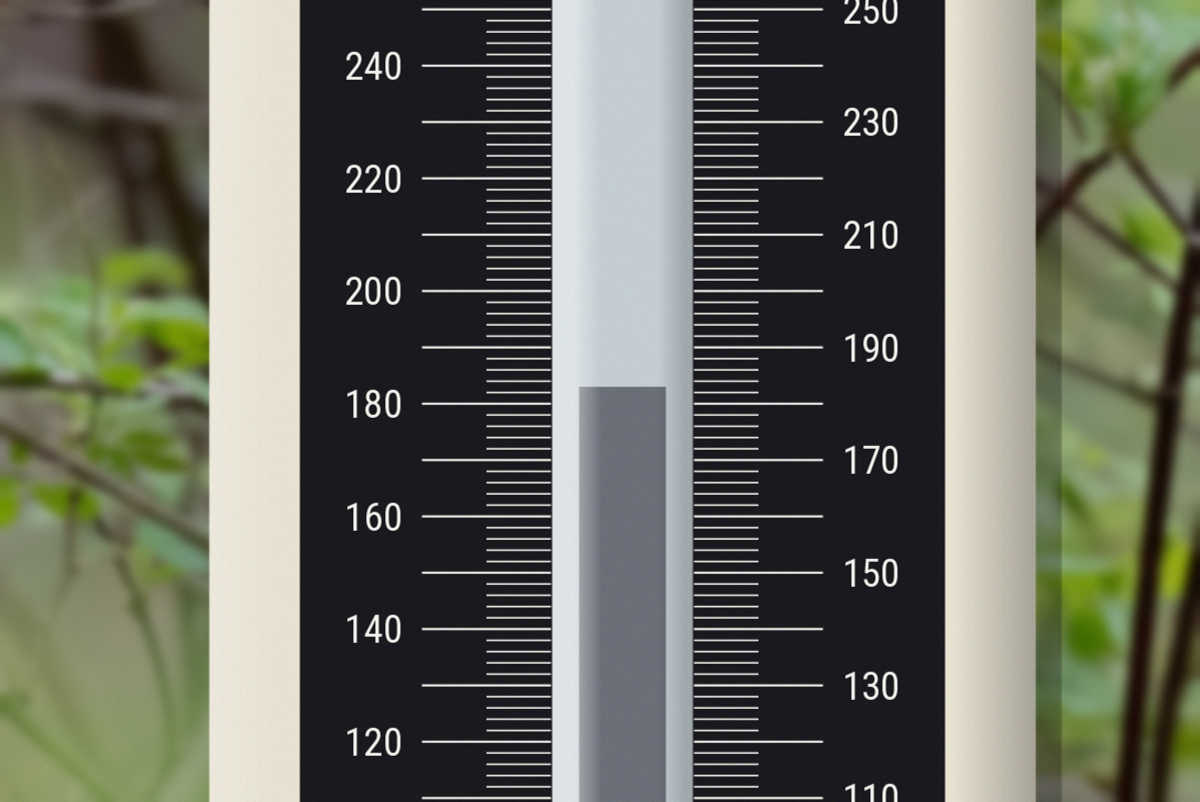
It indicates 183 mmHg
